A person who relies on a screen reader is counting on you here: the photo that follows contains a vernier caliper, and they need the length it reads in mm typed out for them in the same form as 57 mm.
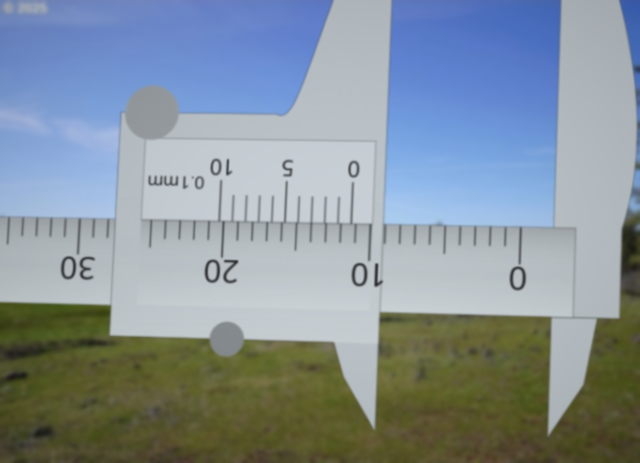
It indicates 11.3 mm
